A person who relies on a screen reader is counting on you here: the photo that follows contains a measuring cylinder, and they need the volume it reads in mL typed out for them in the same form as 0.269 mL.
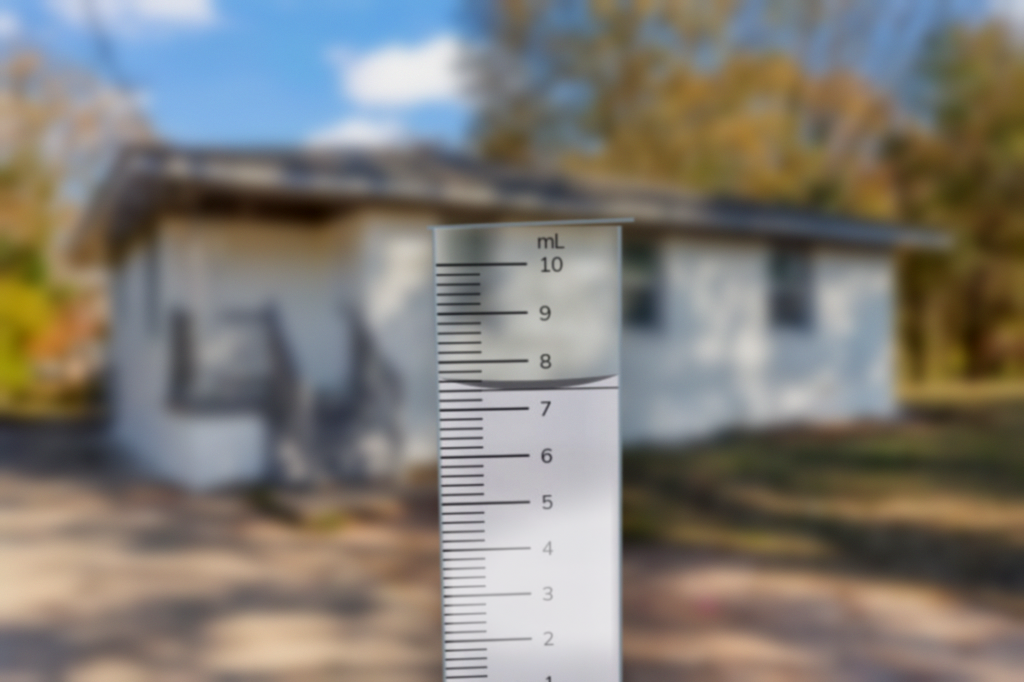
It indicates 7.4 mL
